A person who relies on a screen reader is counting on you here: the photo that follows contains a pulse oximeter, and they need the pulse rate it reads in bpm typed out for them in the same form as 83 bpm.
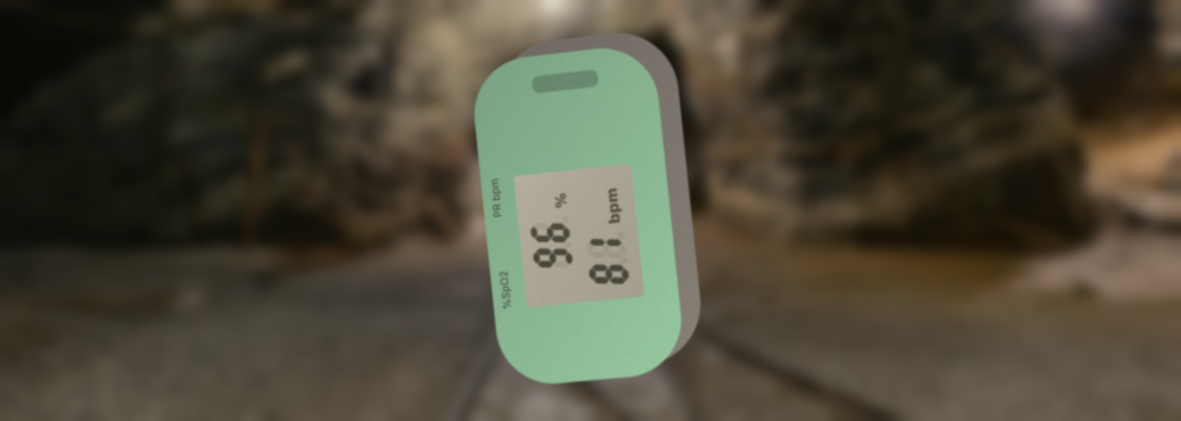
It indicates 81 bpm
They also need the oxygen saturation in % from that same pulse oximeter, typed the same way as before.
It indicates 96 %
